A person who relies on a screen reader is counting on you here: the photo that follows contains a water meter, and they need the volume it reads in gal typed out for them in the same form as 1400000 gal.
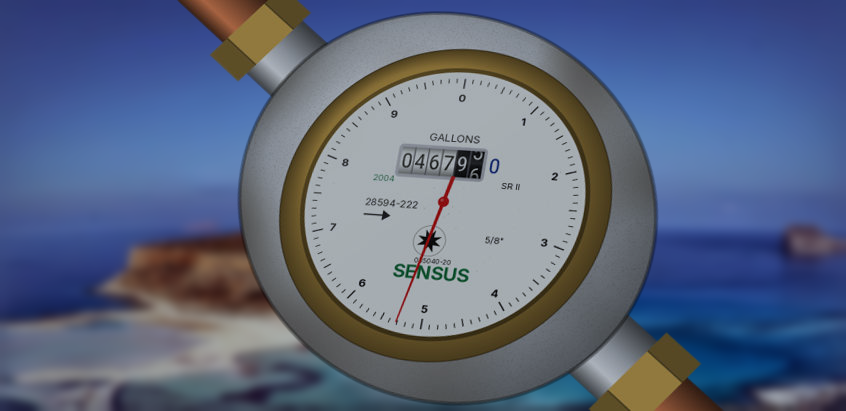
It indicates 467955.3 gal
